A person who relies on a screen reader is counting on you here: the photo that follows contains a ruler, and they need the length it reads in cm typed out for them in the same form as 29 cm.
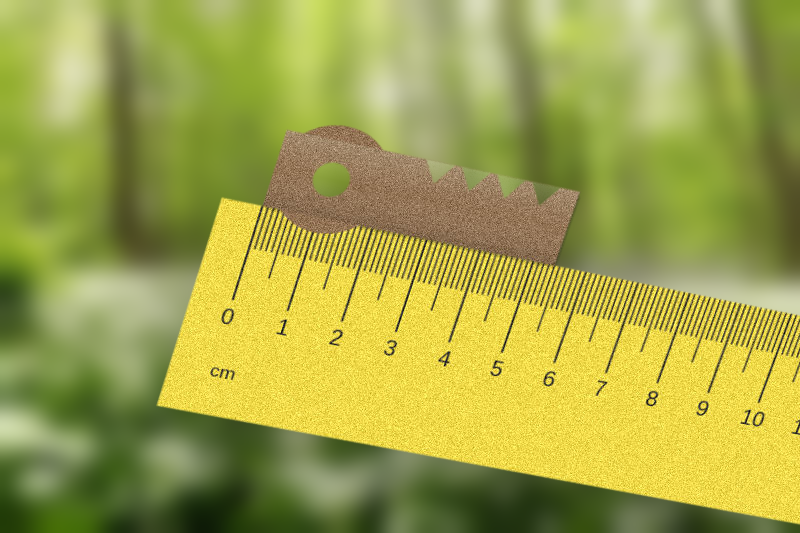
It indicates 5.4 cm
